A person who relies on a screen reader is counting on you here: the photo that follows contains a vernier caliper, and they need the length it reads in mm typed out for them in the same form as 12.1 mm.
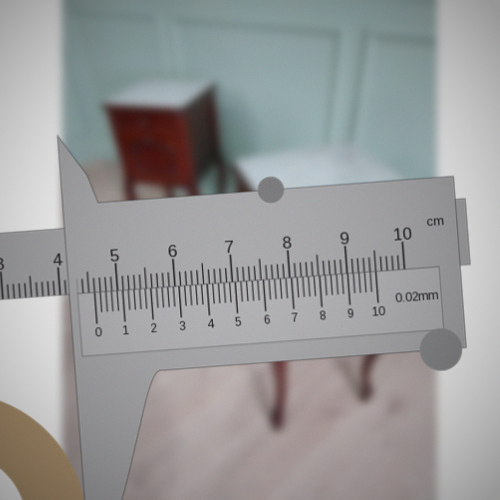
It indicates 46.0 mm
